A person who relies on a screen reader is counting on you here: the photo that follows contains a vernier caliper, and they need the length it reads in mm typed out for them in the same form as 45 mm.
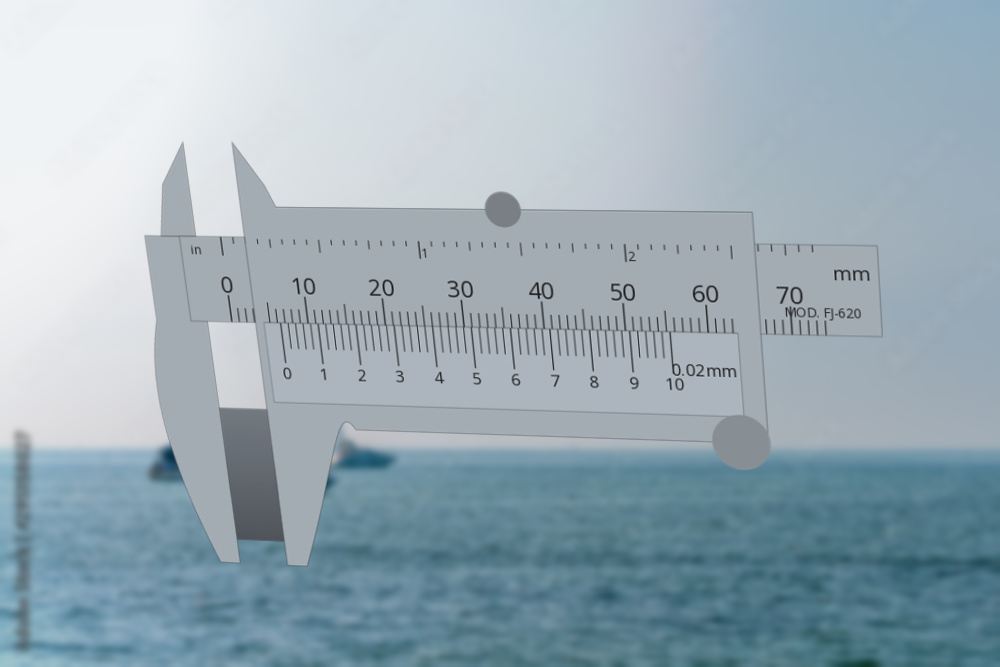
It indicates 6.4 mm
